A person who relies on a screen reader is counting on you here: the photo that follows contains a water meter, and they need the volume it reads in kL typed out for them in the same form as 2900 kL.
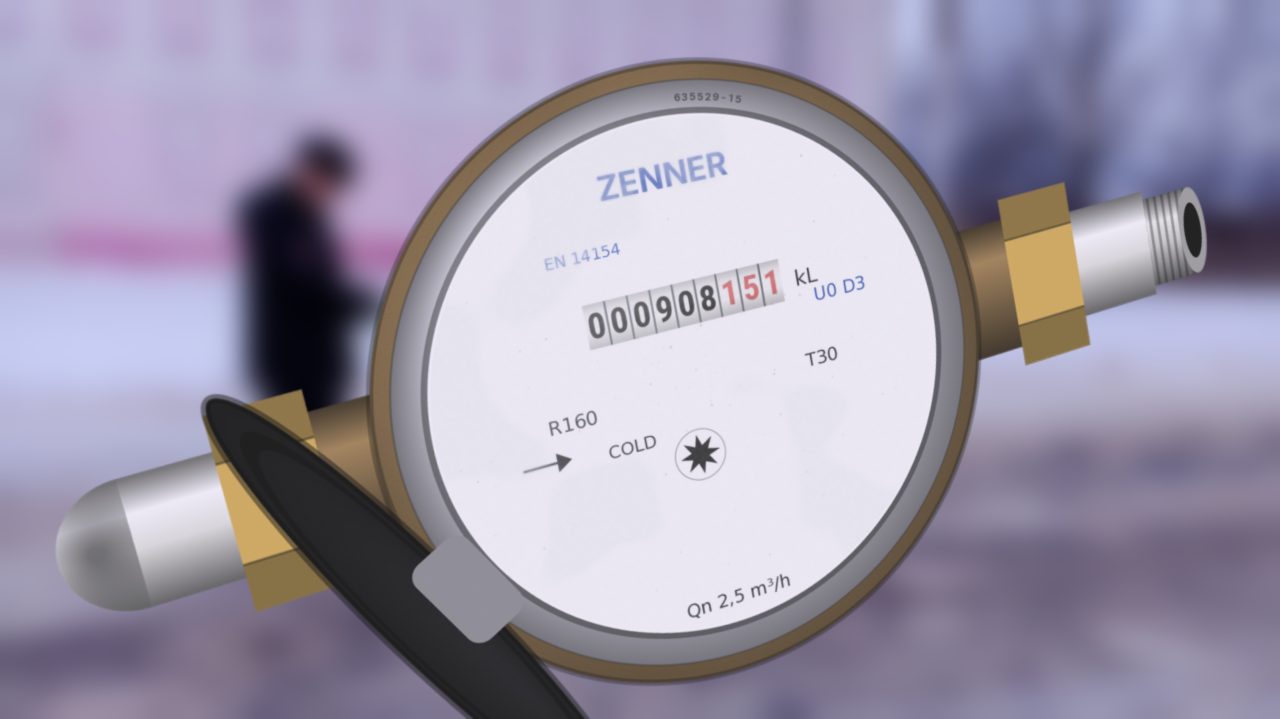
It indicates 908.151 kL
